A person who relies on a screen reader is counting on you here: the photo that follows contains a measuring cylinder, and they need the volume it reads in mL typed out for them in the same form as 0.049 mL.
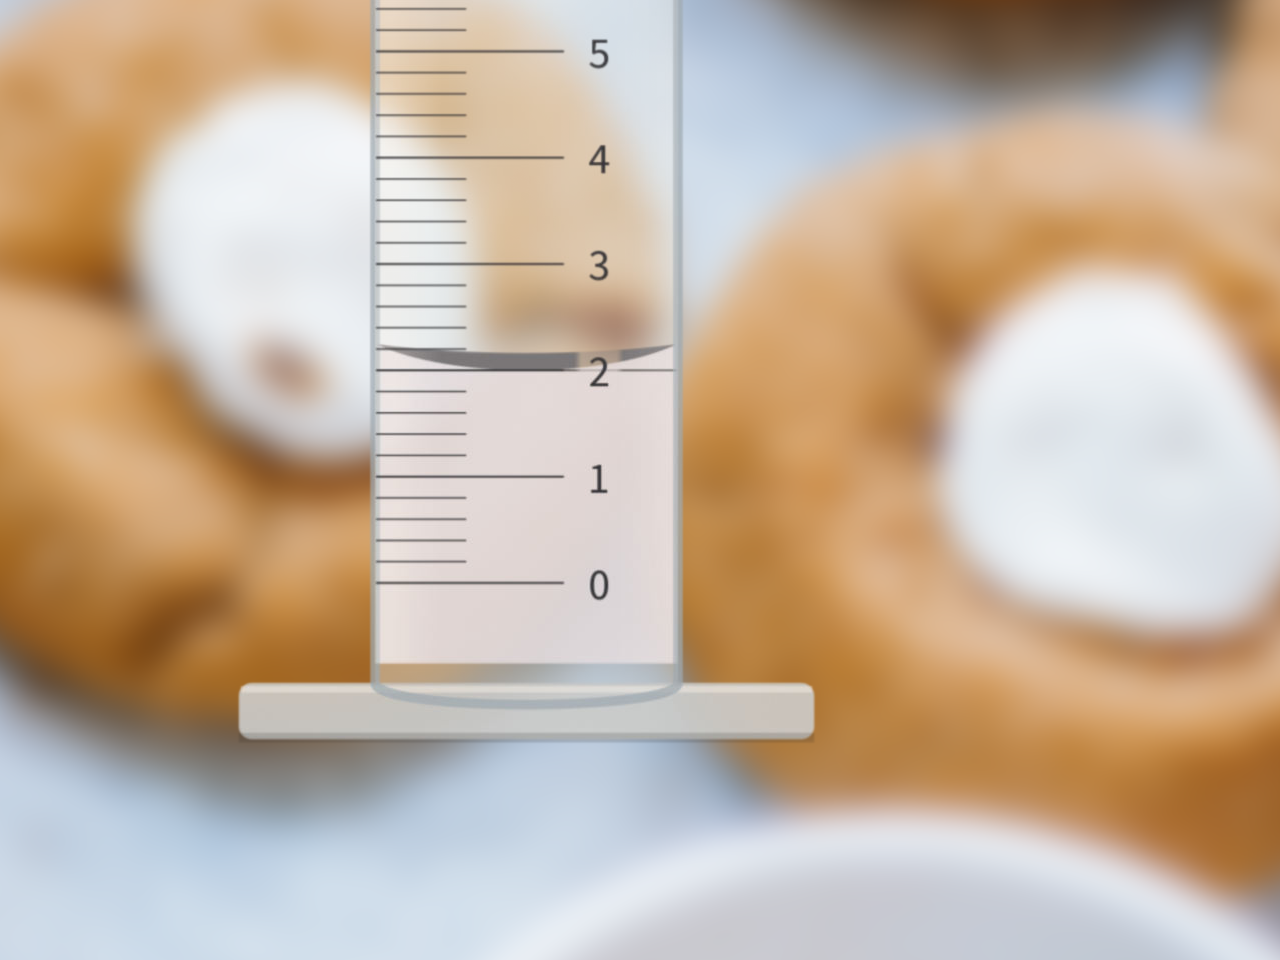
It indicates 2 mL
